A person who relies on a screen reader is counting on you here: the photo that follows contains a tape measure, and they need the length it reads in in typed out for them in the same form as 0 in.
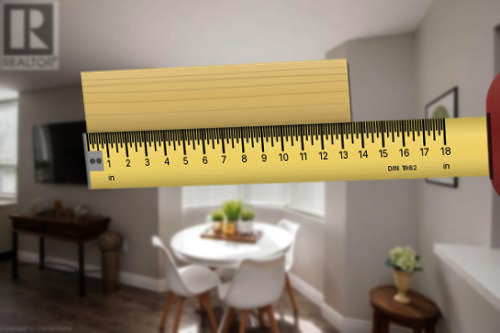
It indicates 13.5 in
